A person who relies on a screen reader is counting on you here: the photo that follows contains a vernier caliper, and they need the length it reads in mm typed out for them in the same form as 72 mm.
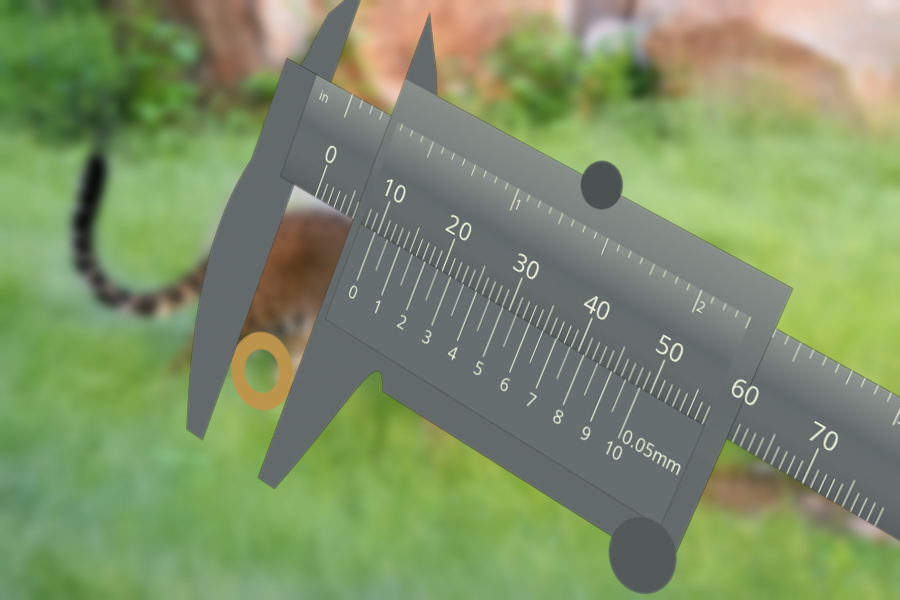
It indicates 9.6 mm
